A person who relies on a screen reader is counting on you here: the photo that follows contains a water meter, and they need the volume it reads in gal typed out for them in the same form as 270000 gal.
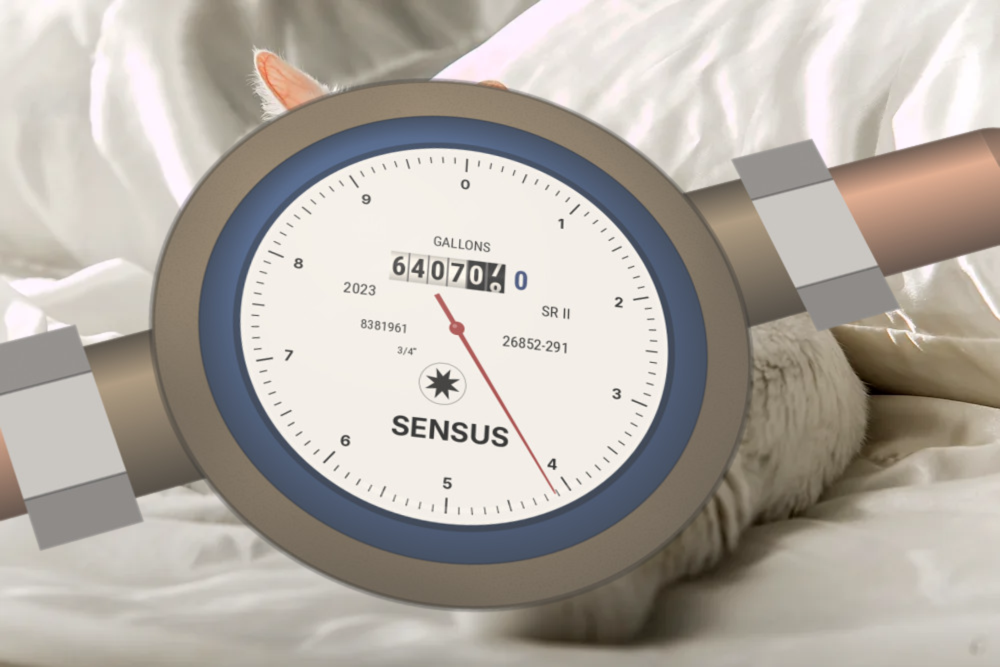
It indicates 6407074.1 gal
